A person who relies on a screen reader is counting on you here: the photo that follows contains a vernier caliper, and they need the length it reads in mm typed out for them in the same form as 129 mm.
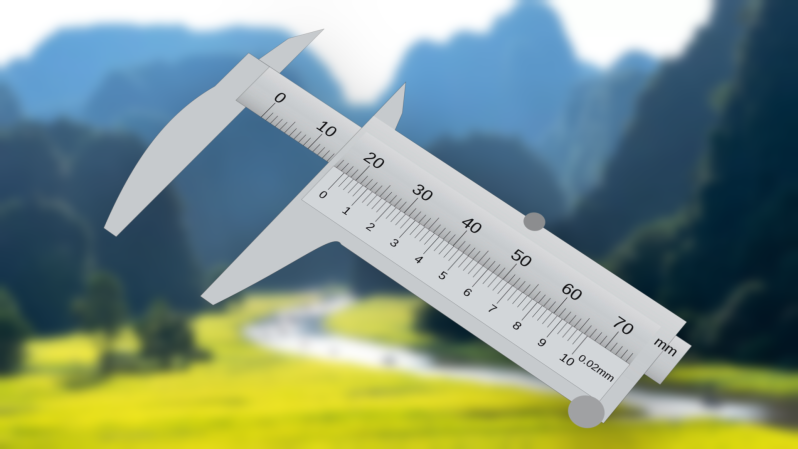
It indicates 17.6 mm
